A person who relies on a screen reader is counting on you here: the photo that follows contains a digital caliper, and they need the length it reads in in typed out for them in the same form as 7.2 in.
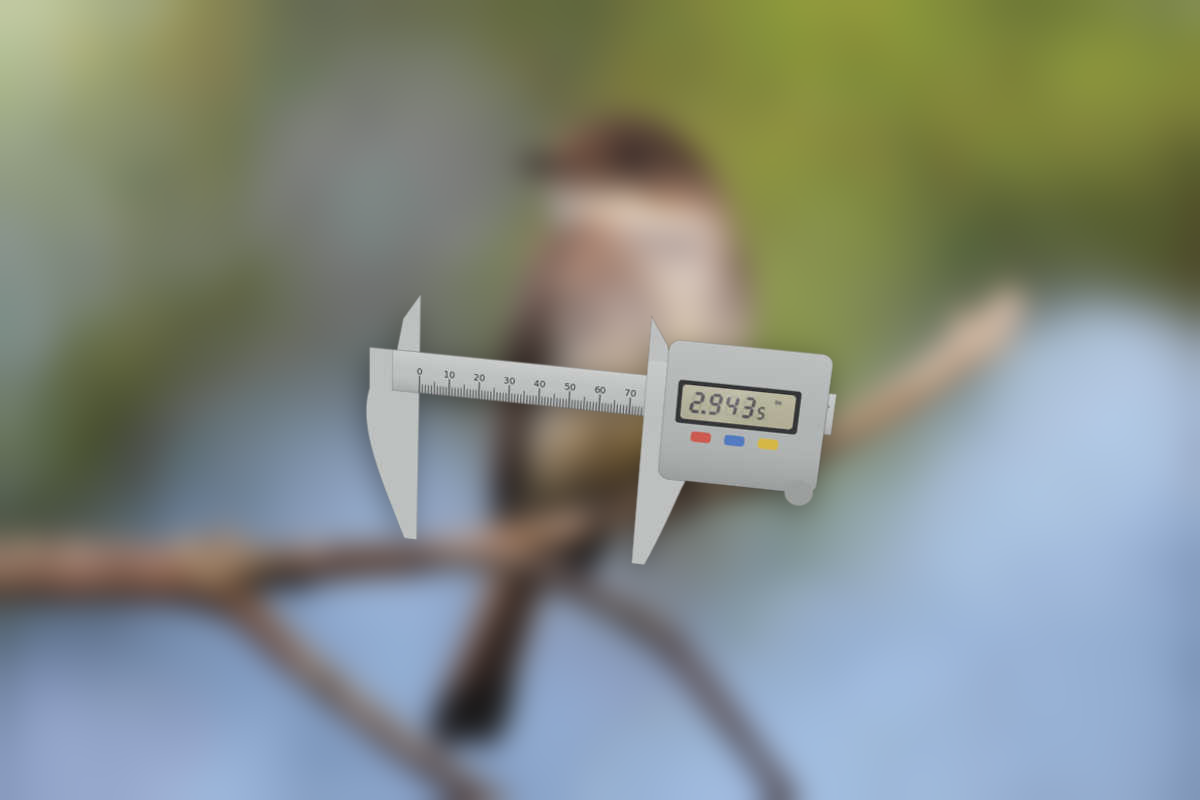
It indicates 2.9435 in
